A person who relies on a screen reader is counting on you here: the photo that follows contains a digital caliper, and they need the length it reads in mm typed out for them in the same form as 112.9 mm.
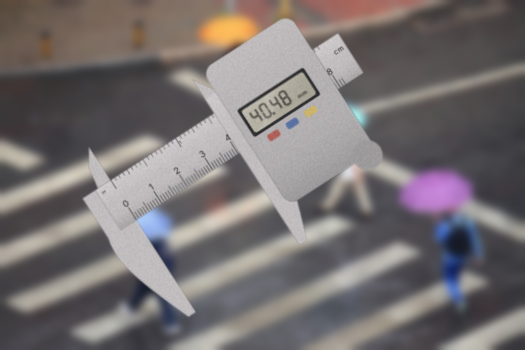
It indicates 40.48 mm
